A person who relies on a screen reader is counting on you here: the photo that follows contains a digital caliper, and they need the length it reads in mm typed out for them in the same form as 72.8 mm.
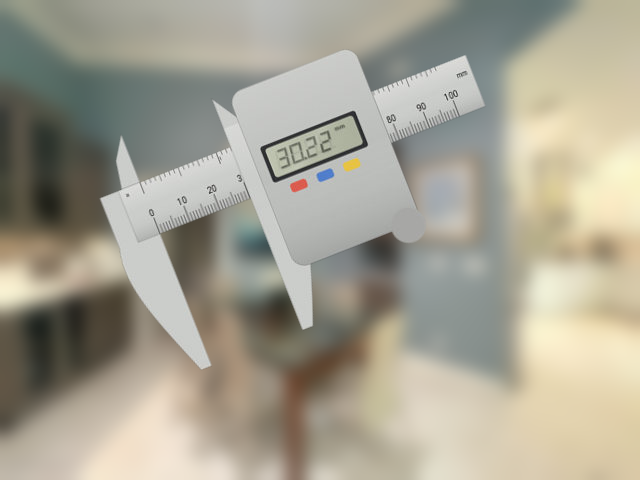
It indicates 30.22 mm
